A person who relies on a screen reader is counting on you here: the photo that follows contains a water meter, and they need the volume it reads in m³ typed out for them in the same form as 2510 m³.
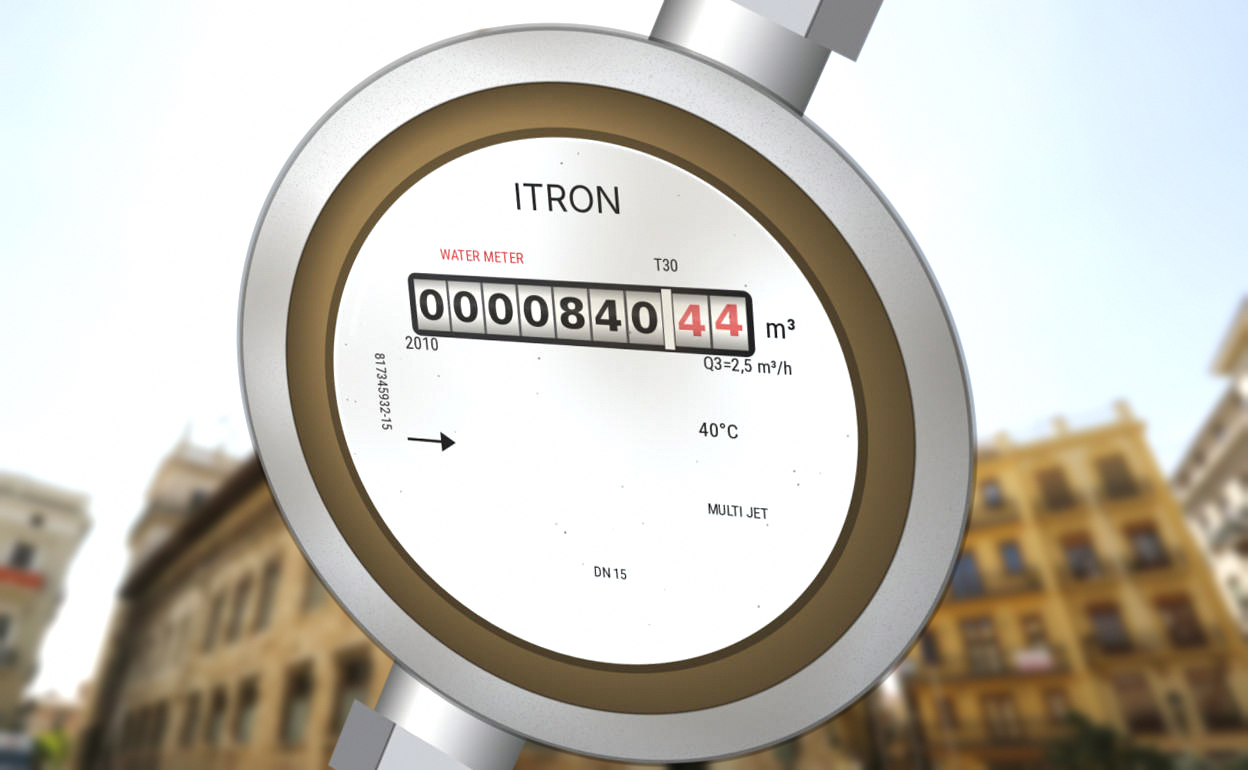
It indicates 840.44 m³
